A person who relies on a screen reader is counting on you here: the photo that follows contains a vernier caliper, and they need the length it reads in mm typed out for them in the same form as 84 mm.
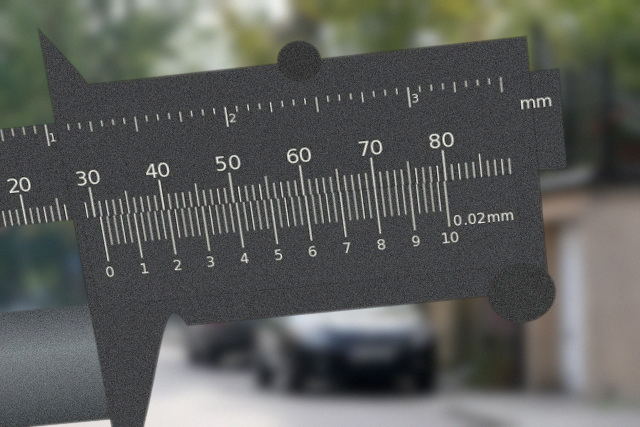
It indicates 30.8 mm
